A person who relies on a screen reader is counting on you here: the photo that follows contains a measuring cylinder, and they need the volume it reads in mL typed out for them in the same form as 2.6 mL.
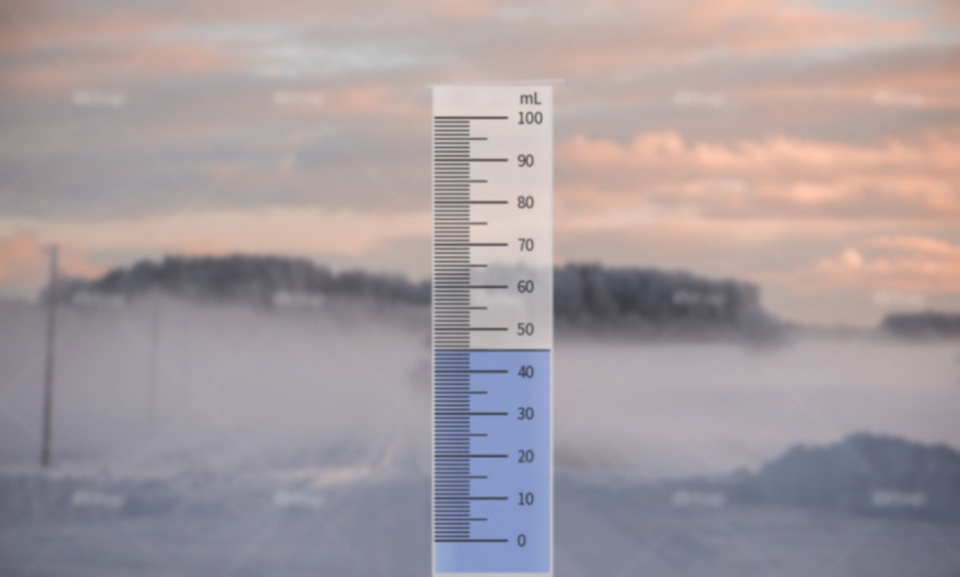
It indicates 45 mL
